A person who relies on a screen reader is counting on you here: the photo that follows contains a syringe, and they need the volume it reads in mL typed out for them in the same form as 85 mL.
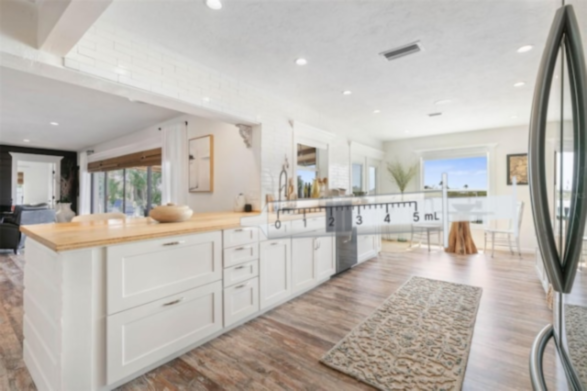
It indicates 1.8 mL
